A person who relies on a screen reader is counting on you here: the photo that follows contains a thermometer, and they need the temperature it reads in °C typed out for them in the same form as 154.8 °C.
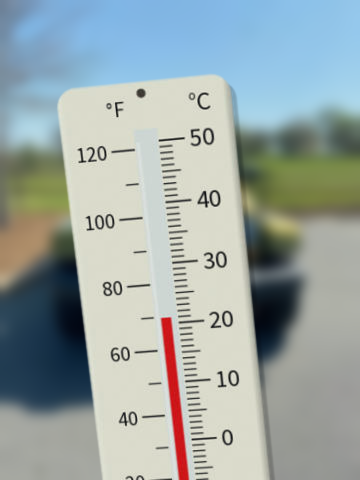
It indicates 21 °C
